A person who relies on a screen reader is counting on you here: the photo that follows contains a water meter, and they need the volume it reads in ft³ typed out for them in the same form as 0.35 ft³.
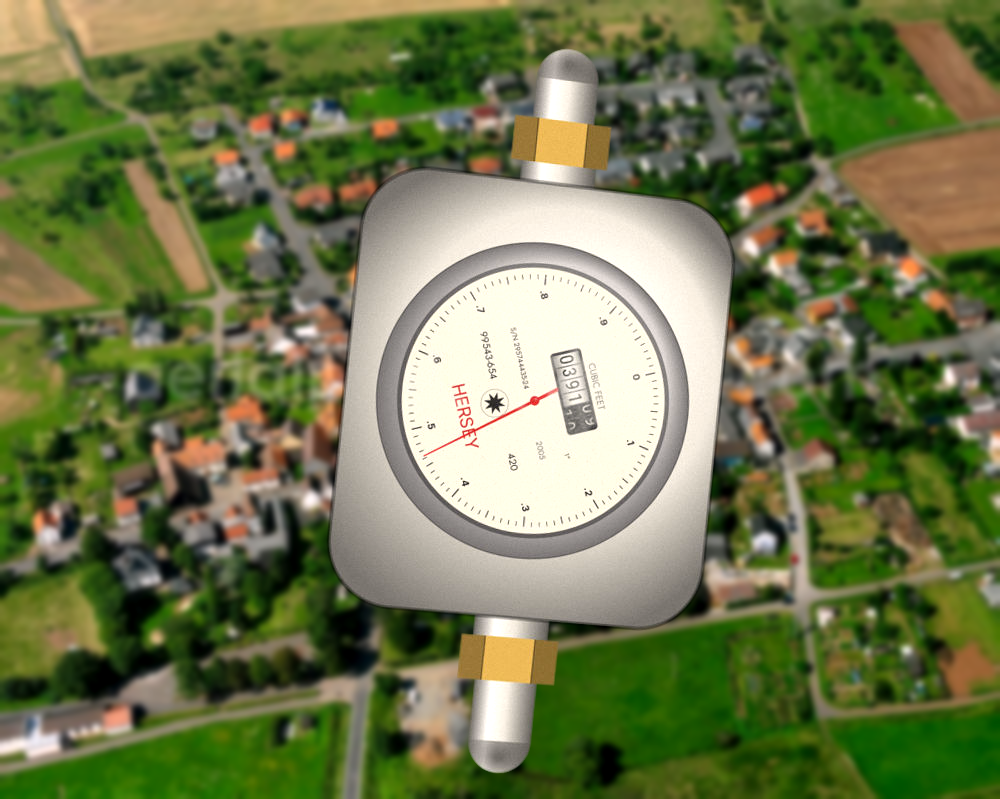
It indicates 39109.46 ft³
